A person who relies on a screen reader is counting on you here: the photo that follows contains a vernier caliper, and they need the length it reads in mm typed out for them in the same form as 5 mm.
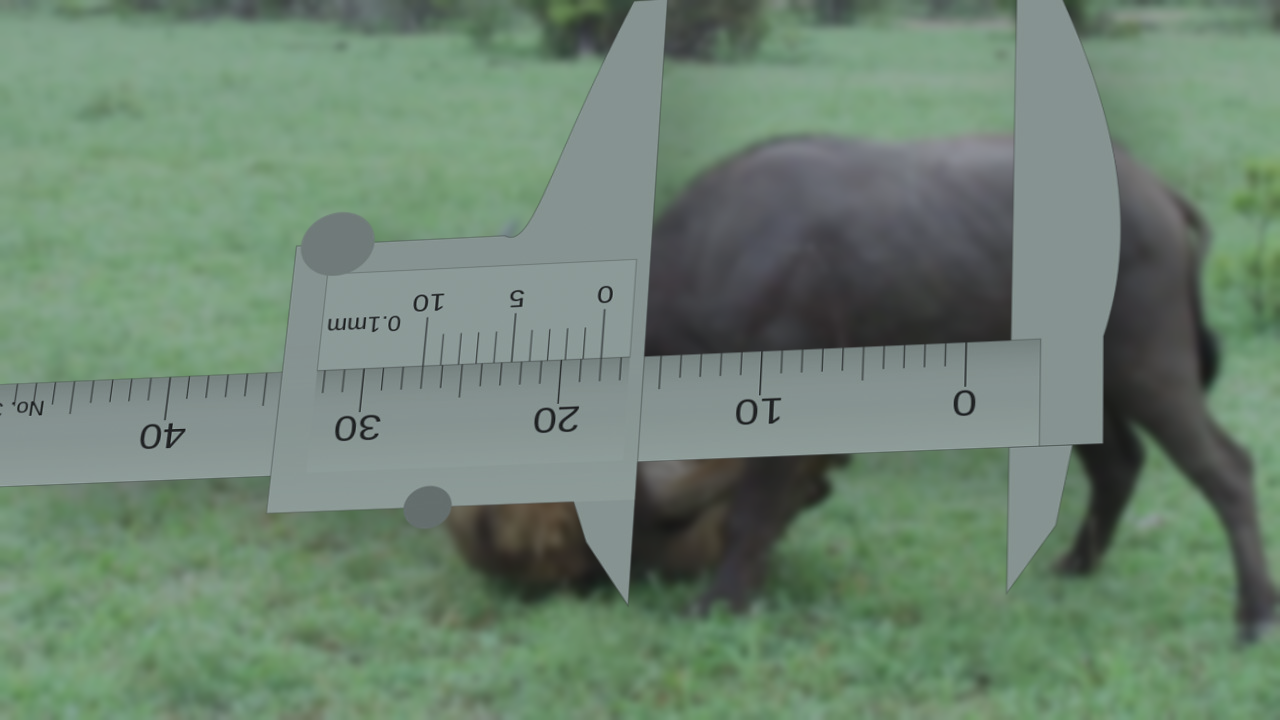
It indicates 18.0 mm
